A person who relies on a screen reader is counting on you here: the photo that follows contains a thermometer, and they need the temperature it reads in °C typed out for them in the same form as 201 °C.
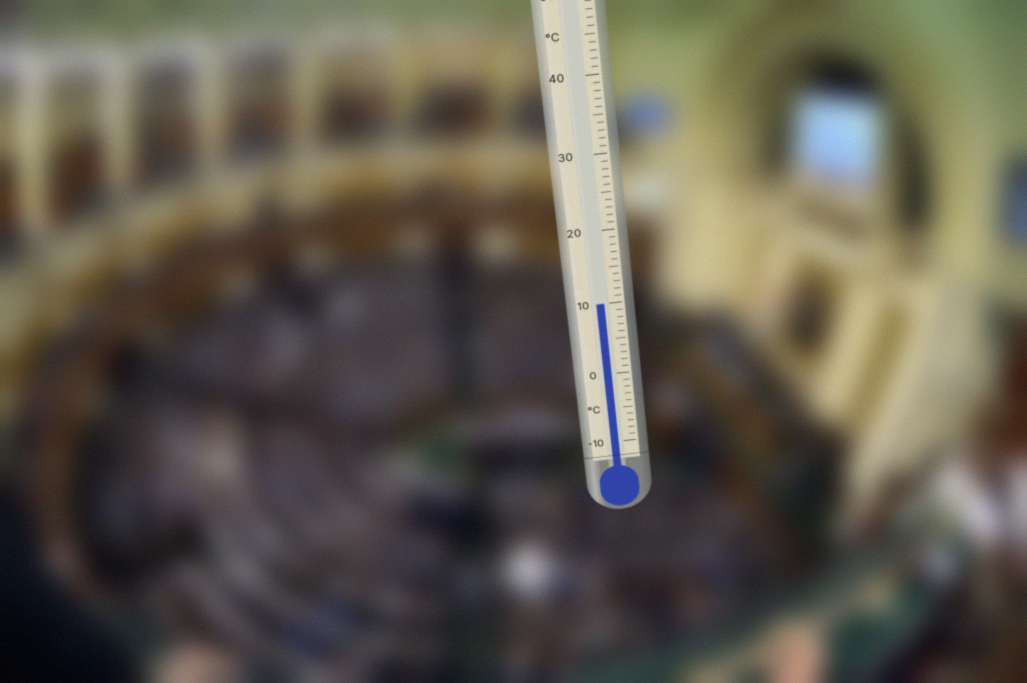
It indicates 10 °C
